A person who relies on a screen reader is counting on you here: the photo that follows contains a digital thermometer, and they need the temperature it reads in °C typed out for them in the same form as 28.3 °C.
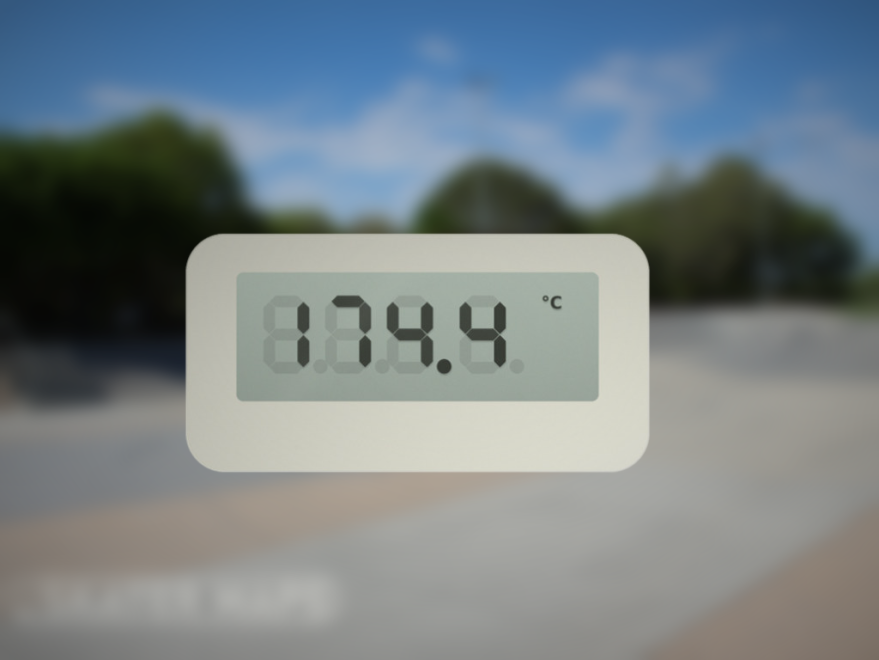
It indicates 174.4 °C
